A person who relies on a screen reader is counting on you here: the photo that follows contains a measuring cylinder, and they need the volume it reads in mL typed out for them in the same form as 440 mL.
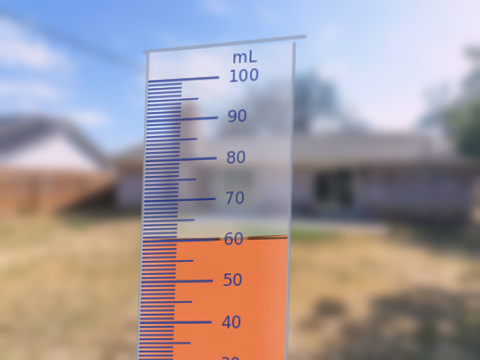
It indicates 60 mL
